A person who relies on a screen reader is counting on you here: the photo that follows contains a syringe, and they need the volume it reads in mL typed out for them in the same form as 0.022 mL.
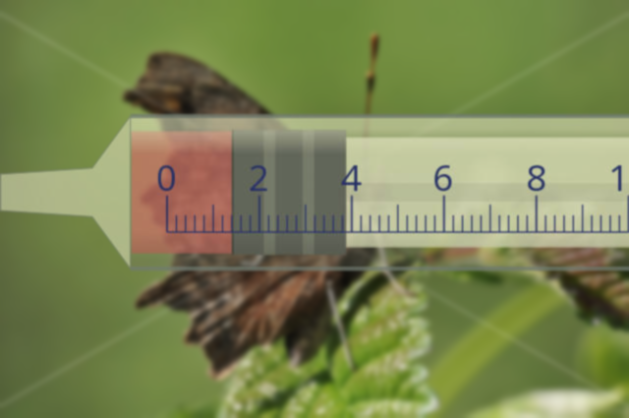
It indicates 1.4 mL
